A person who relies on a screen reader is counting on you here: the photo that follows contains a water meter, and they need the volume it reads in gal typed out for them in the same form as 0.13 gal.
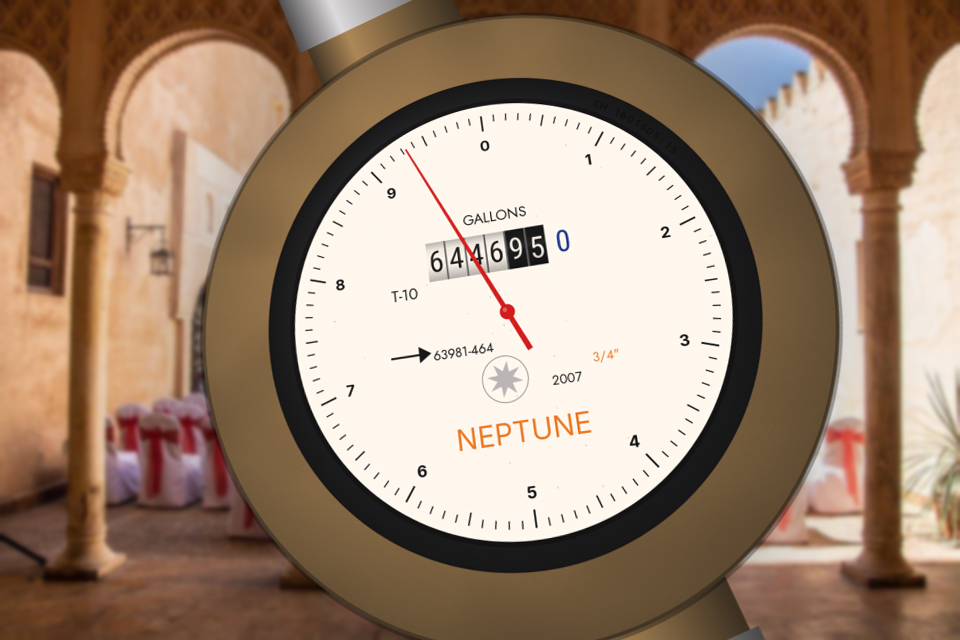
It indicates 6446949.3 gal
